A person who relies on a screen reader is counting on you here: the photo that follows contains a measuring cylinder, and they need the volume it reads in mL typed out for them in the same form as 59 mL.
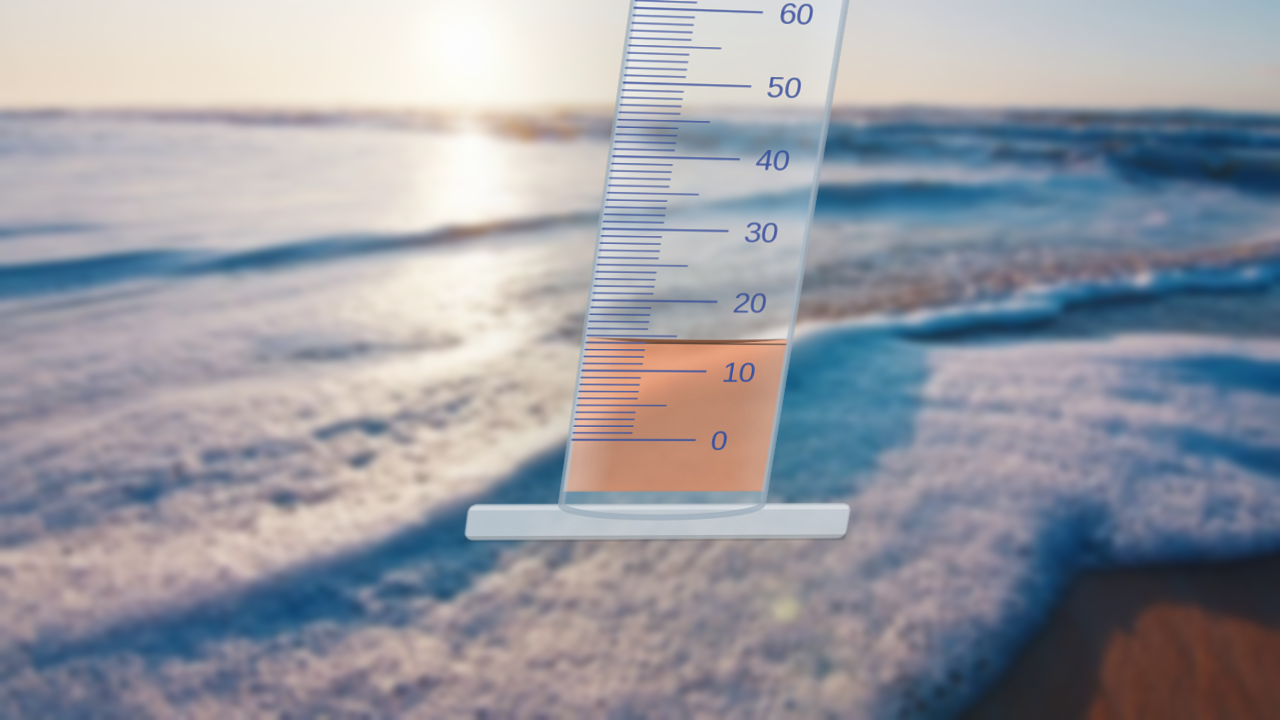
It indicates 14 mL
